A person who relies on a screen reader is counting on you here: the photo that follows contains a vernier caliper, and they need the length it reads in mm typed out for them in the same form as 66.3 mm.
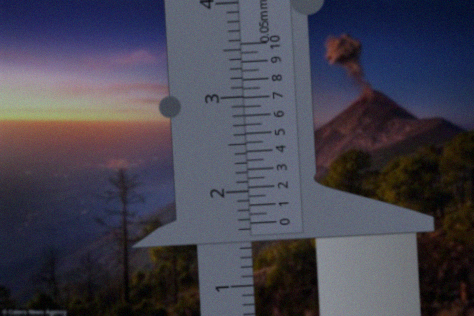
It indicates 16.6 mm
